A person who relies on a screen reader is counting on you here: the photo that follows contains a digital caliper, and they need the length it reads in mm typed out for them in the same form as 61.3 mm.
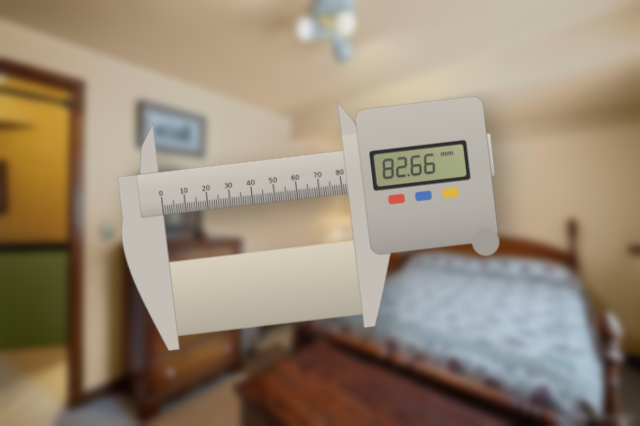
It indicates 82.66 mm
